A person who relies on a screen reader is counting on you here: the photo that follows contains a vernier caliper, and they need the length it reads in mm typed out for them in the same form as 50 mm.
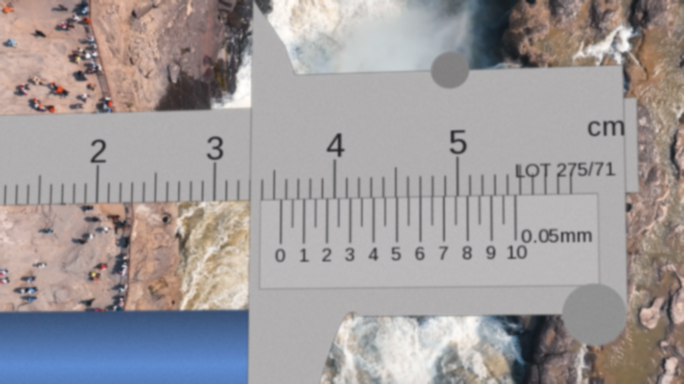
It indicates 35.6 mm
